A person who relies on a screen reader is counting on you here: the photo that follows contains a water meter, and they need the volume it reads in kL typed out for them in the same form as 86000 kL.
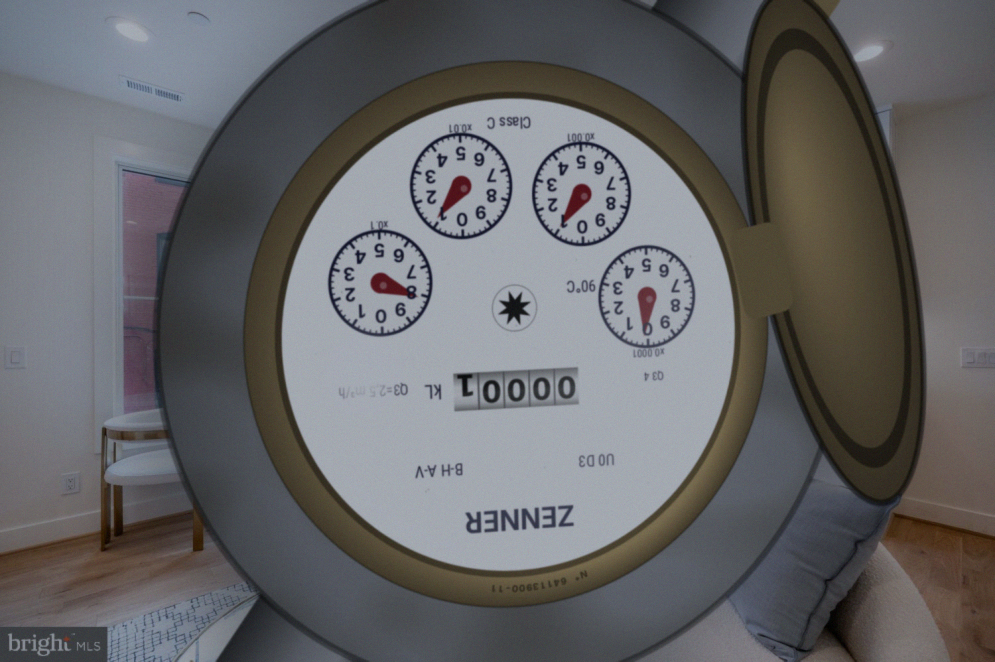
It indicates 0.8110 kL
